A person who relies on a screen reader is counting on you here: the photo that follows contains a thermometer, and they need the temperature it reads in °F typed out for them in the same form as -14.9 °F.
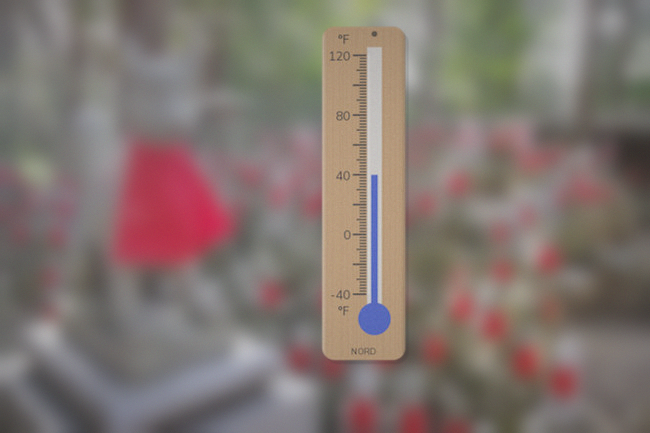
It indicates 40 °F
